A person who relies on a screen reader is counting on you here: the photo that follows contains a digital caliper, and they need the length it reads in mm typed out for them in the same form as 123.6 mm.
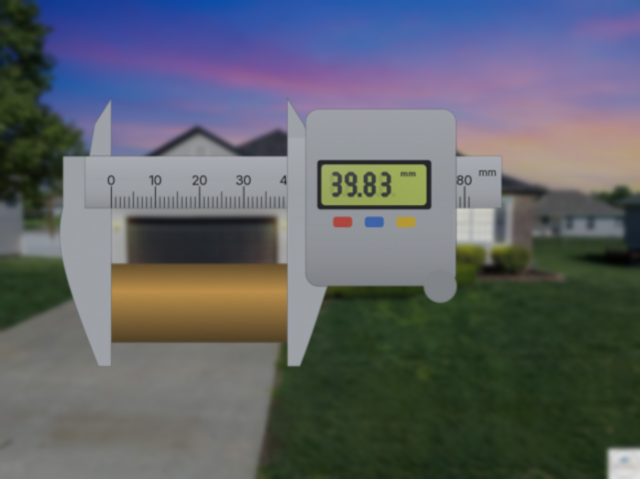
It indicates 39.83 mm
